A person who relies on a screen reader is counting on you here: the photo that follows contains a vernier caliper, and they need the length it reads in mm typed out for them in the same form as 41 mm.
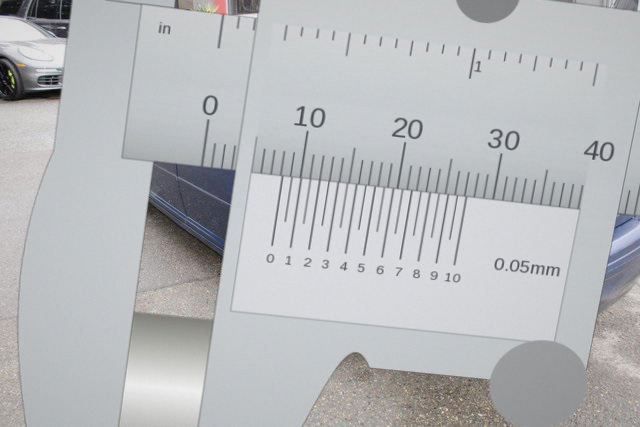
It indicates 8.2 mm
